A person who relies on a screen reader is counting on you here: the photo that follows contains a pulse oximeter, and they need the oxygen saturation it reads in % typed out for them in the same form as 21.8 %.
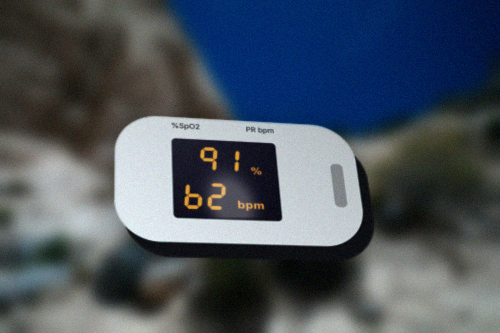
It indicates 91 %
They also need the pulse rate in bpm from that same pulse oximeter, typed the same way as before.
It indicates 62 bpm
